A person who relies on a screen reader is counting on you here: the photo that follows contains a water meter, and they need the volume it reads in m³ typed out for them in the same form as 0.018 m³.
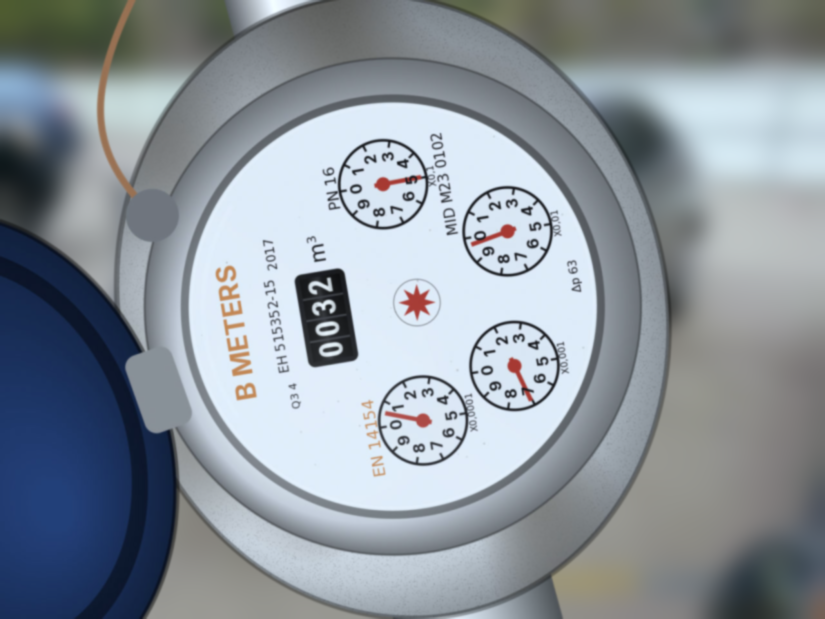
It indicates 32.4970 m³
